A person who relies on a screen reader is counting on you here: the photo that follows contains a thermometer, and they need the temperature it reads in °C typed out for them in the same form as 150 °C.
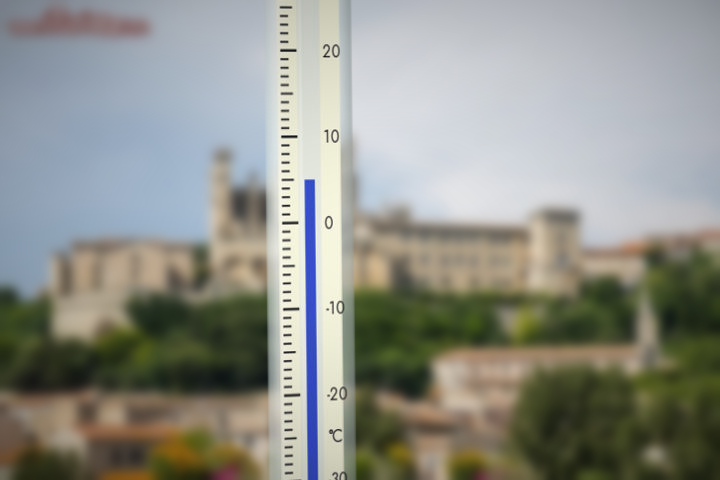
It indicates 5 °C
